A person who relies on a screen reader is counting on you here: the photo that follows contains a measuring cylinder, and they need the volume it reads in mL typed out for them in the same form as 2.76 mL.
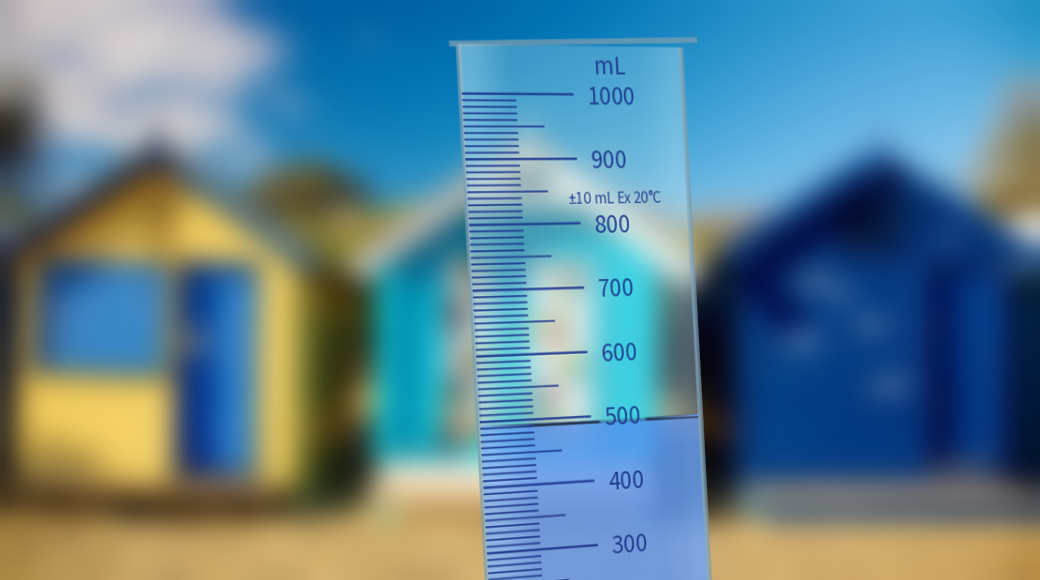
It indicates 490 mL
